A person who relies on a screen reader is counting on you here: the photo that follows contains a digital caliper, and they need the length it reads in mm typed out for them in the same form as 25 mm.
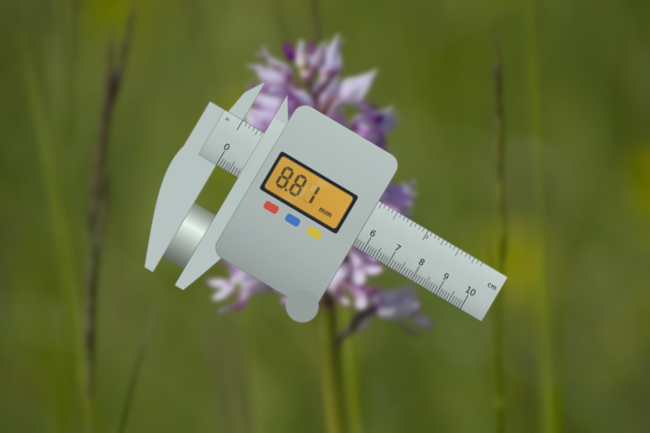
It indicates 8.81 mm
